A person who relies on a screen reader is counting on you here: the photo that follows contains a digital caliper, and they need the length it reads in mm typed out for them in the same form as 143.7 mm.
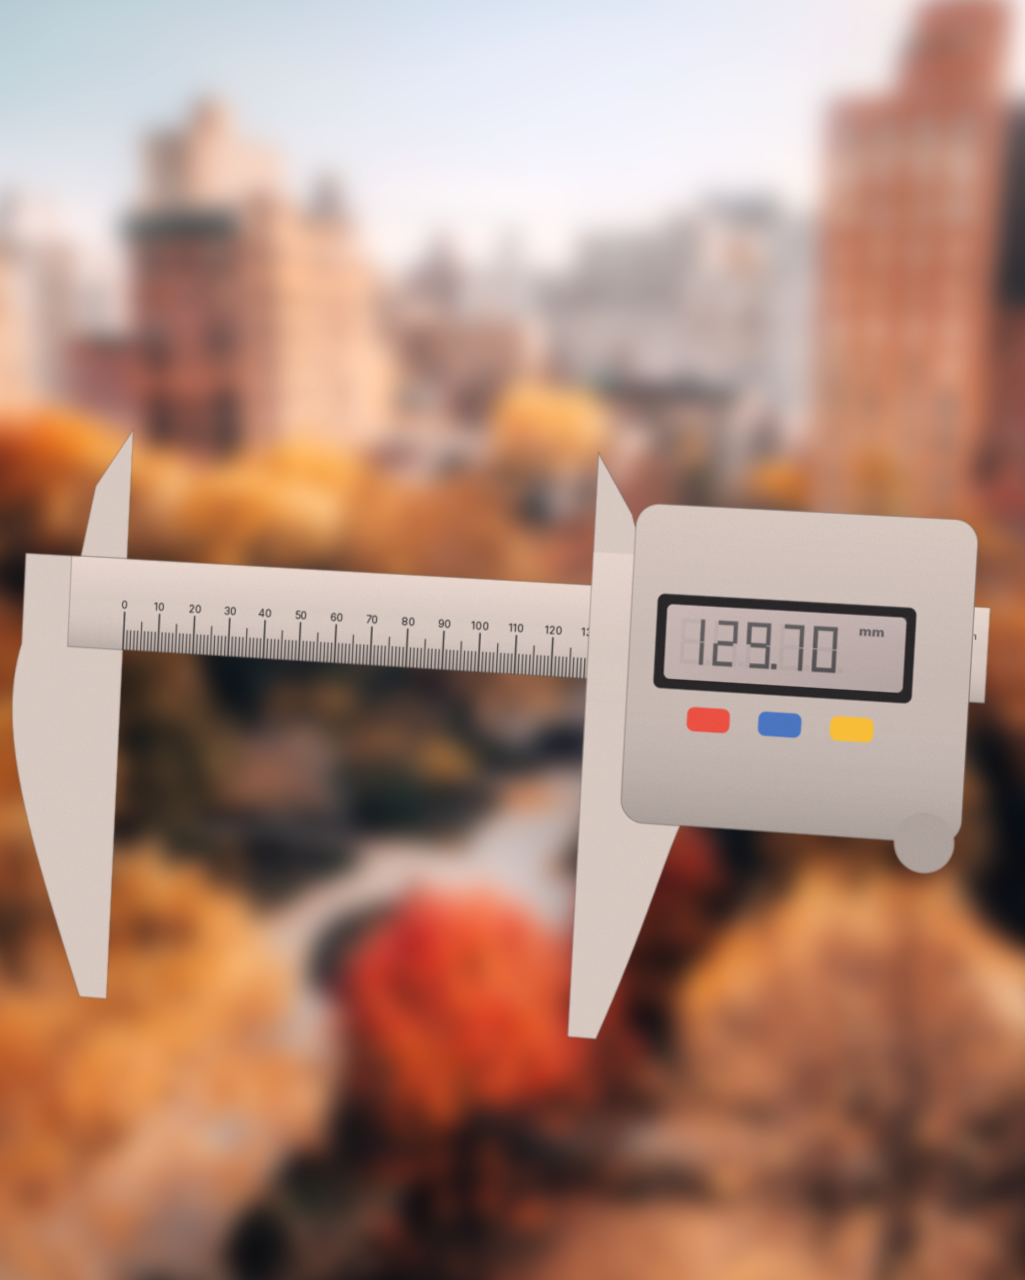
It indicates 129.70 mm
